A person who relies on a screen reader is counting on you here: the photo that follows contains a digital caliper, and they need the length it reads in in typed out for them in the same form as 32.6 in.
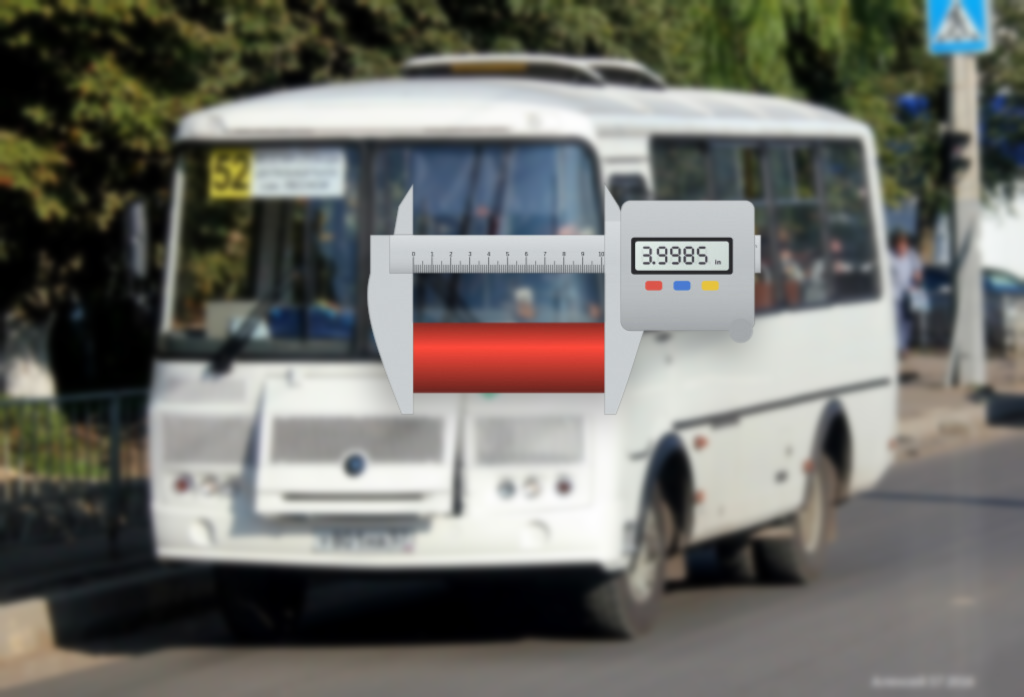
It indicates 3.9985 in
